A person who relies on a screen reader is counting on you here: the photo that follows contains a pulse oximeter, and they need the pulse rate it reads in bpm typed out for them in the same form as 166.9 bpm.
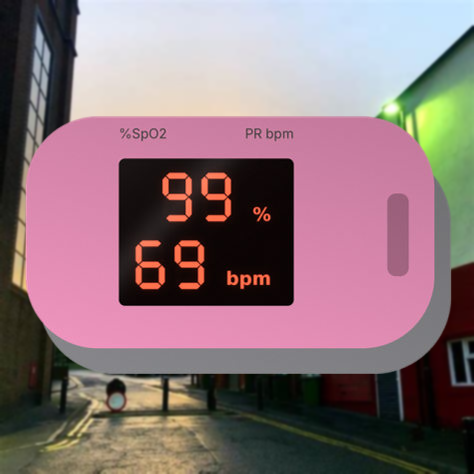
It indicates 69 bpm
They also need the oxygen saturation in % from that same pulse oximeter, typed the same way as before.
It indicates 99 %
